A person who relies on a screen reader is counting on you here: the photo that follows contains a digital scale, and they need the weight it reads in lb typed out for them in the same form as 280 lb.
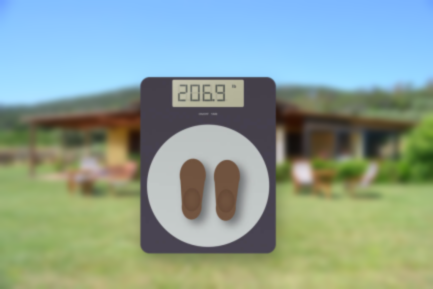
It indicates 206.9 lb
